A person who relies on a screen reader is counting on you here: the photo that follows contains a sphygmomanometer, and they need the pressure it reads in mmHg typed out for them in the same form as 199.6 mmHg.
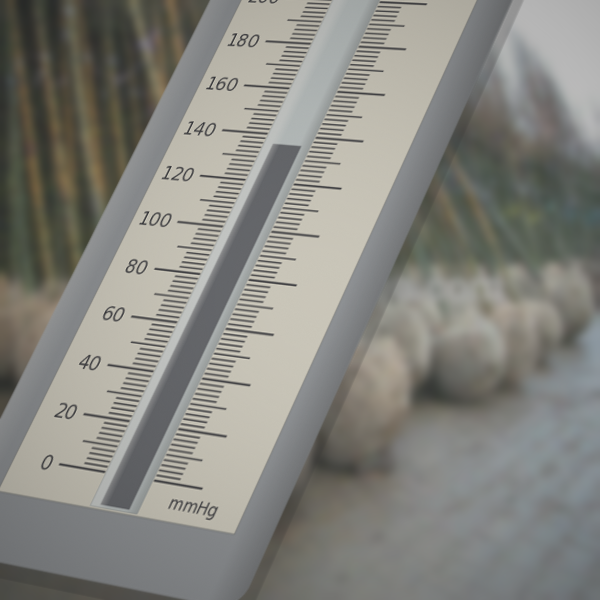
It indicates 136 mmHg
